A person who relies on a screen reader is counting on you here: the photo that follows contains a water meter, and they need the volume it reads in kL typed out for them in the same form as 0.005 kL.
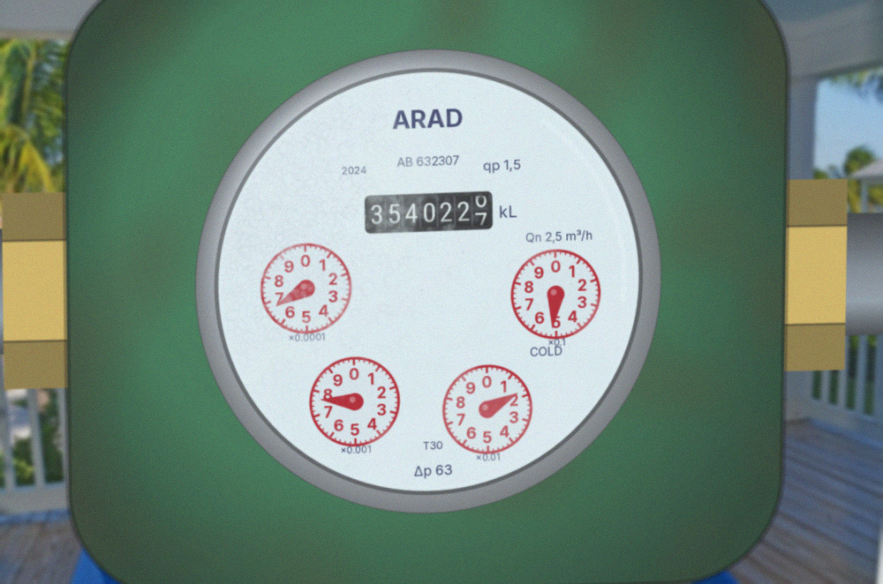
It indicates 3540226.5176 kL
